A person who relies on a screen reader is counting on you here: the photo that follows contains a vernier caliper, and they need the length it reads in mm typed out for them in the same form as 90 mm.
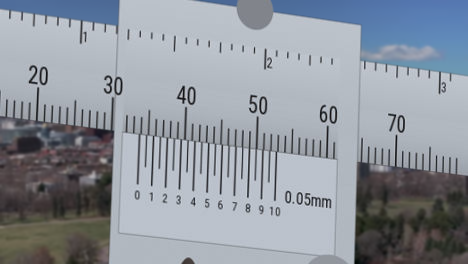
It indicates 33.8 mm
